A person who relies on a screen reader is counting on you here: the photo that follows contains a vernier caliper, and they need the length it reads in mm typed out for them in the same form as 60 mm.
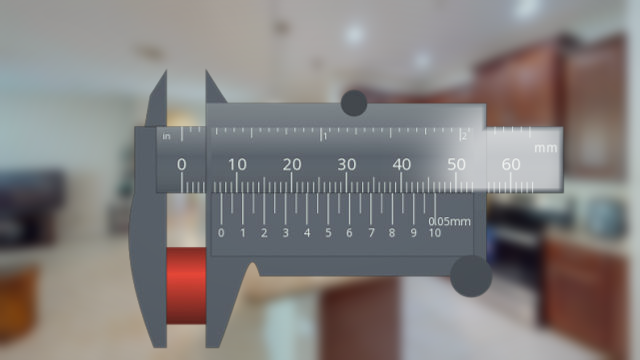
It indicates 7.2 mm
